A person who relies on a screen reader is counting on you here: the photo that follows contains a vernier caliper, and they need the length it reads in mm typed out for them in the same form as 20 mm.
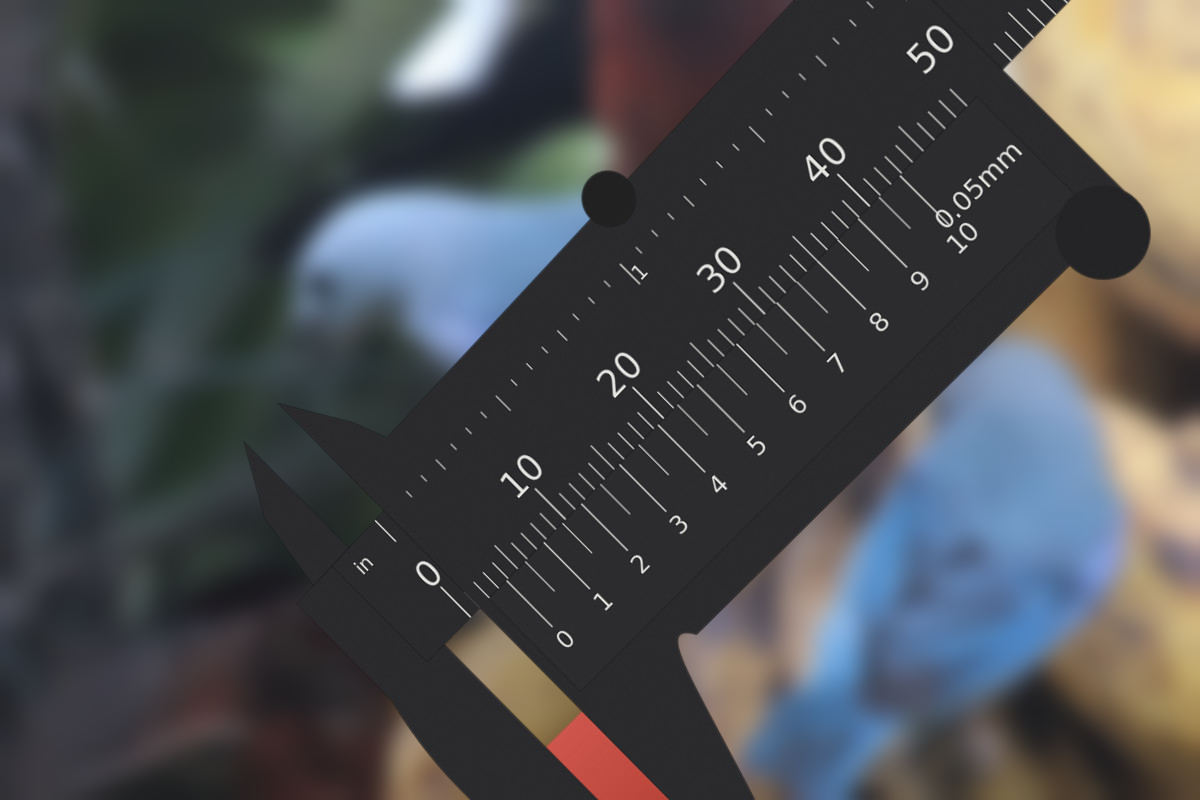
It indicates 3.8 mm
